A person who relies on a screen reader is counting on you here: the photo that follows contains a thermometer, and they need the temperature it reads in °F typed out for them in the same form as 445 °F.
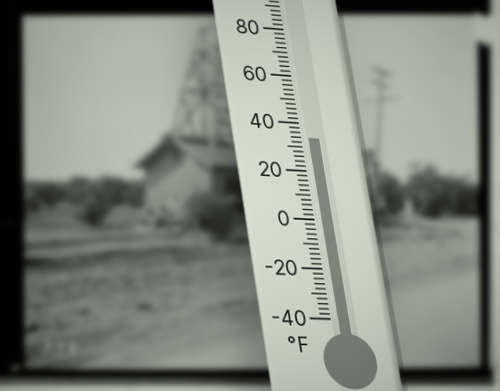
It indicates 34 °F
